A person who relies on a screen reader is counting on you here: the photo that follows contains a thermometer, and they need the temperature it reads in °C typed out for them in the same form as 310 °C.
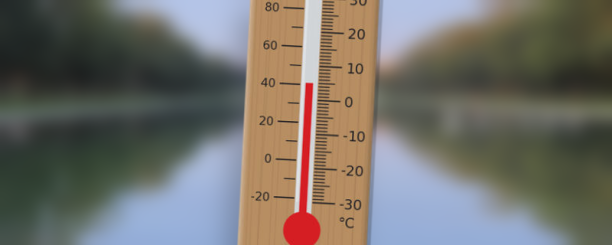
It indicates 5 °C
